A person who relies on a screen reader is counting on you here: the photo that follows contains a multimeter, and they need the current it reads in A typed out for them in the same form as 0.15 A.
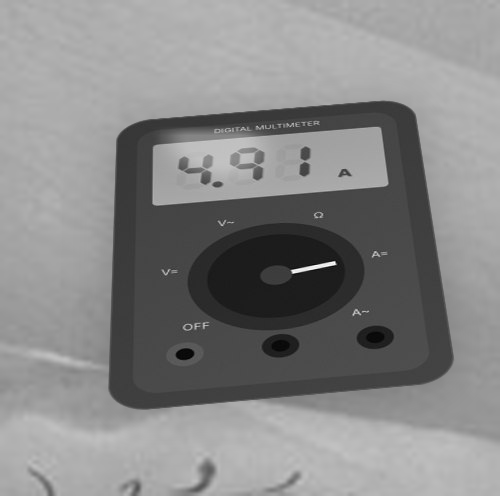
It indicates 4.91 A
